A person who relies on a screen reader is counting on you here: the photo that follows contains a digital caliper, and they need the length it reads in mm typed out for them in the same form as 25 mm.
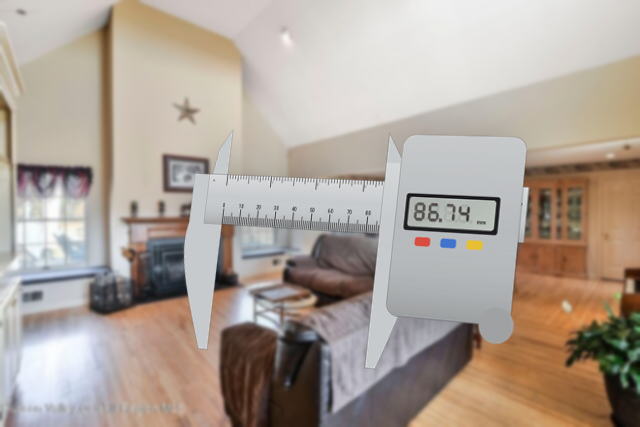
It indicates 86.74 mm
